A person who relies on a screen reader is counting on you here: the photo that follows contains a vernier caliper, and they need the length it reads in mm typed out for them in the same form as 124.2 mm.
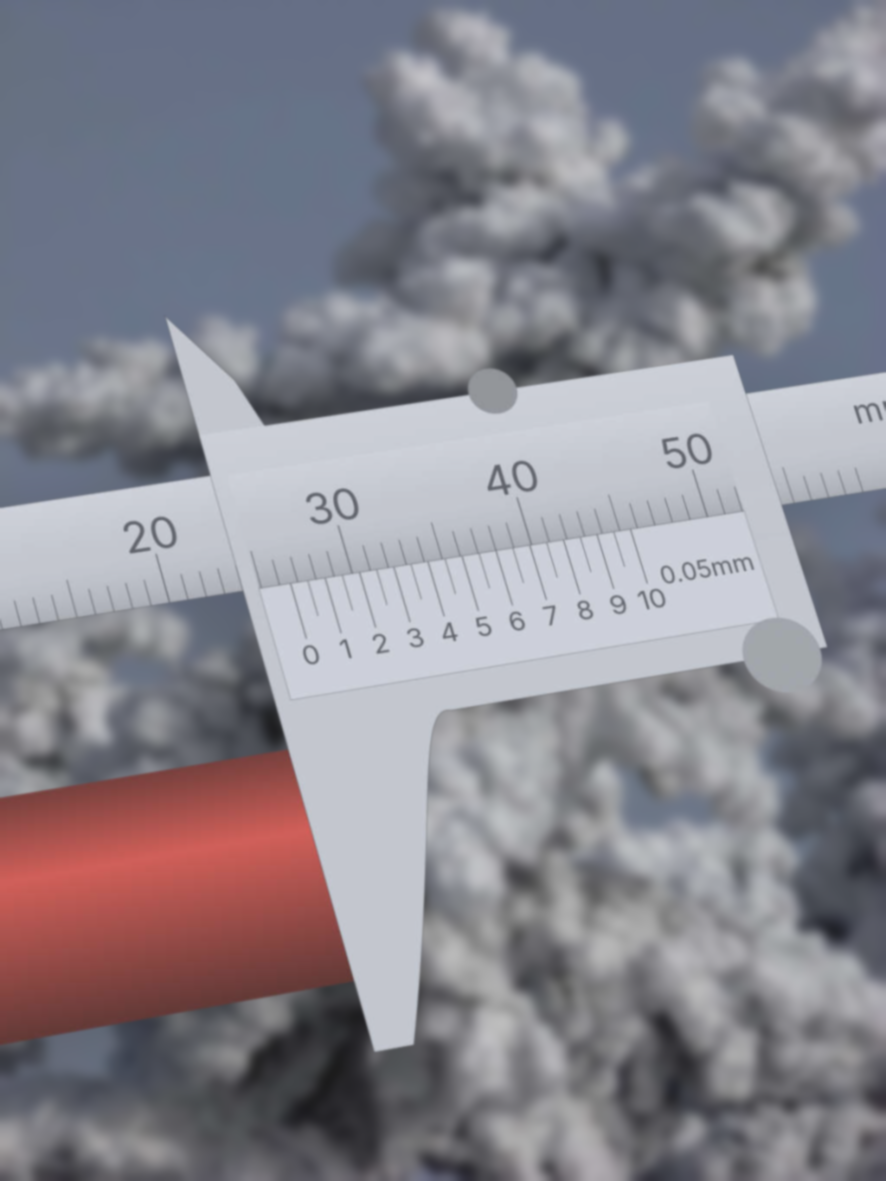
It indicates 26.6 mm
